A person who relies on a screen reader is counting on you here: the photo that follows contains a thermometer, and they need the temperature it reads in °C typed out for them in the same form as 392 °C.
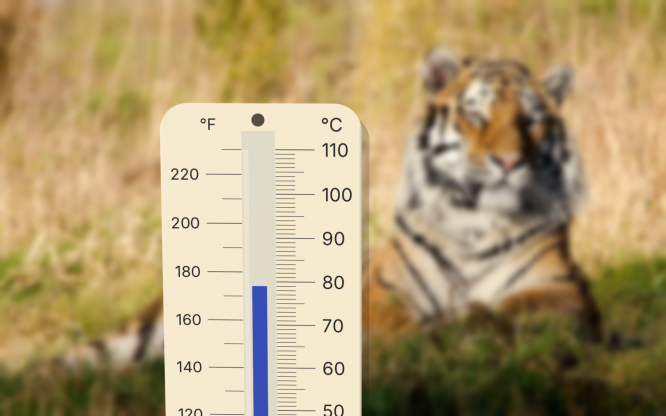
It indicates 79 °C
